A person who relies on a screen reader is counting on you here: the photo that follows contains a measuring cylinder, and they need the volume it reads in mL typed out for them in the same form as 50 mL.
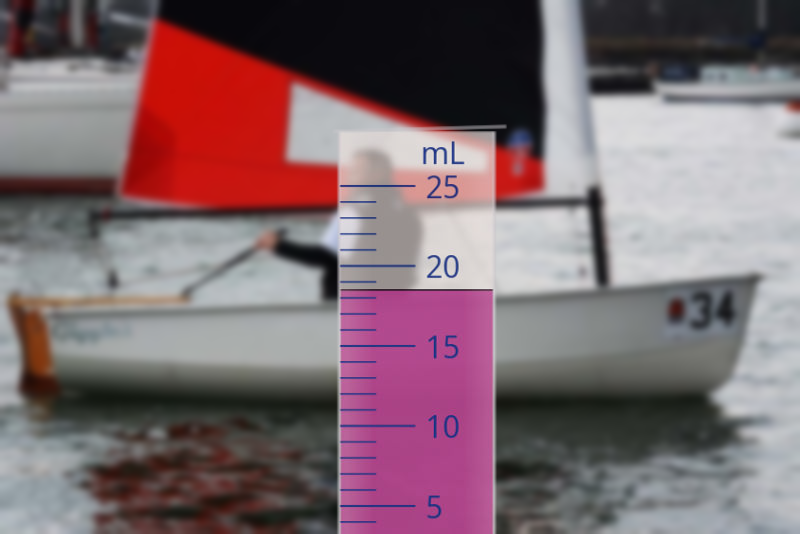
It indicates 18.5 mL
